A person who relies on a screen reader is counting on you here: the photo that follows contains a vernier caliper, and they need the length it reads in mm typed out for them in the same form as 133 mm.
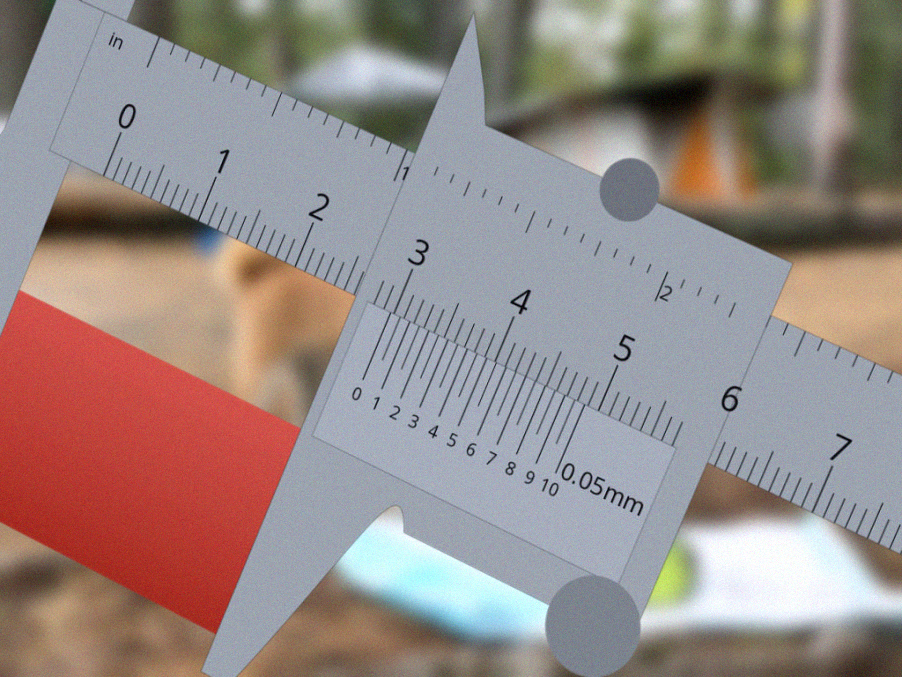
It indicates 29.7 mm
